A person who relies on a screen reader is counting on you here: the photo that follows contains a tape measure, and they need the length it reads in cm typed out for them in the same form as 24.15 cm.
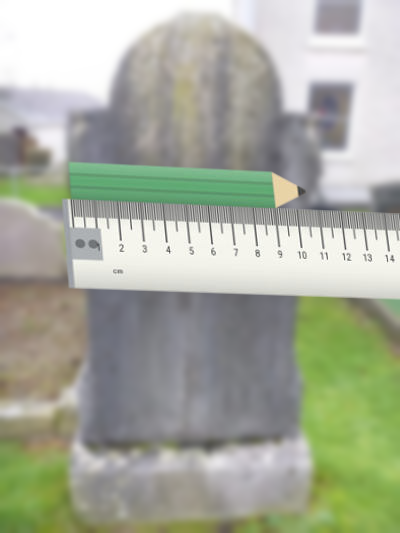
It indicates 10.5 cm
